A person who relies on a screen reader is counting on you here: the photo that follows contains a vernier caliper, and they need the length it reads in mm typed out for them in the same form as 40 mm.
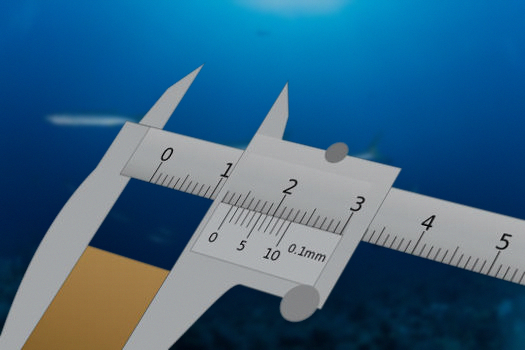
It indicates 13.8 mm
